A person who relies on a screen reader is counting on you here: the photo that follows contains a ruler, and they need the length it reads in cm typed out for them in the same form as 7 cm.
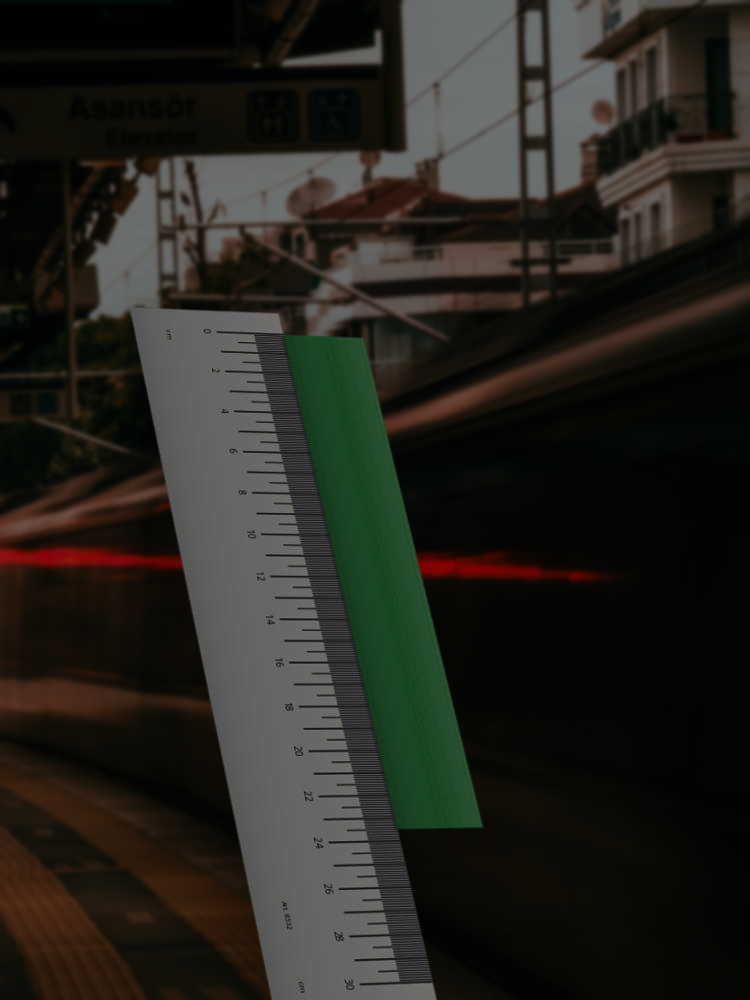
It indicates 23.5 cm
